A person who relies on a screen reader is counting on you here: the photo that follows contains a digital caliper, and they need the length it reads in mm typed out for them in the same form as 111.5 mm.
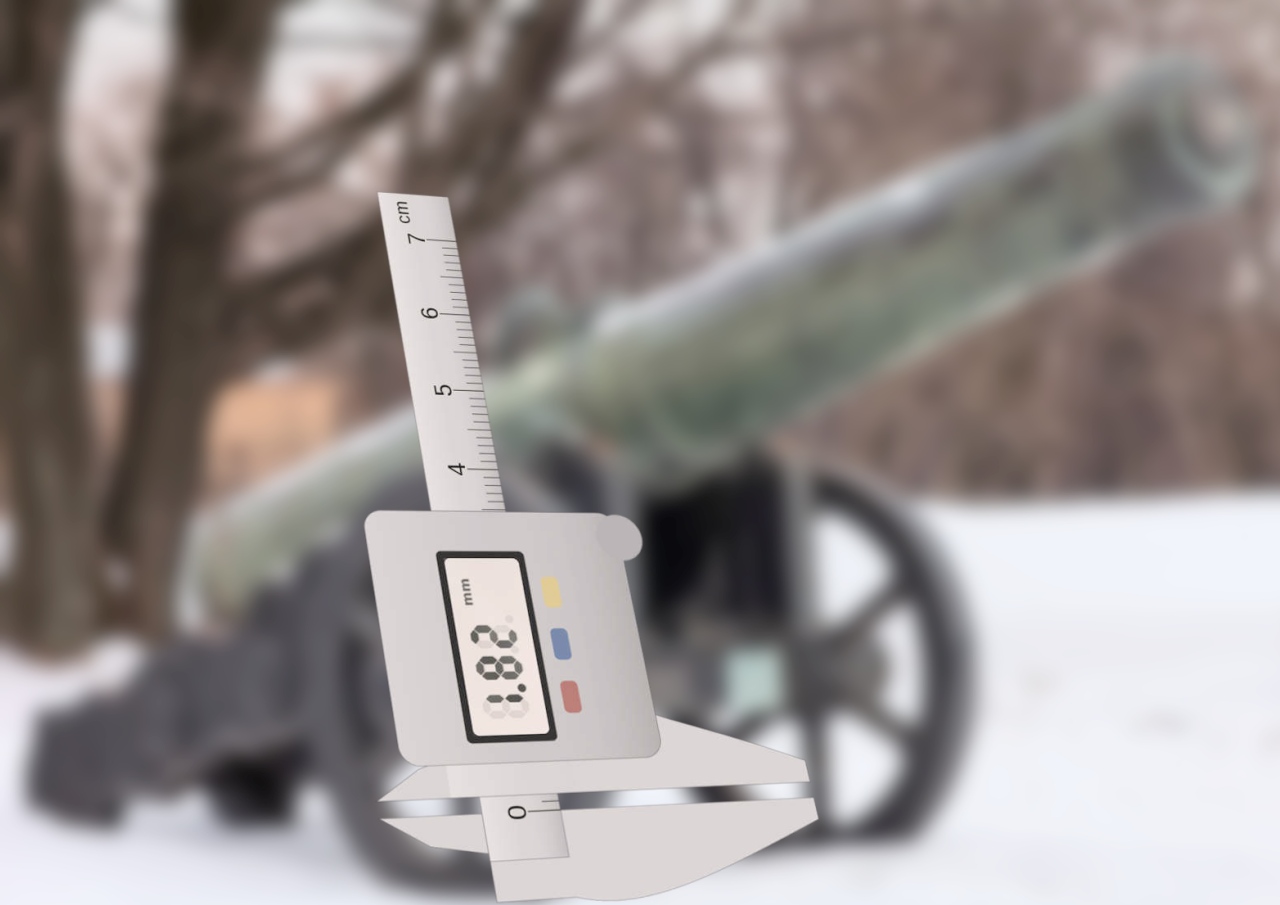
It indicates 1.82 mm
